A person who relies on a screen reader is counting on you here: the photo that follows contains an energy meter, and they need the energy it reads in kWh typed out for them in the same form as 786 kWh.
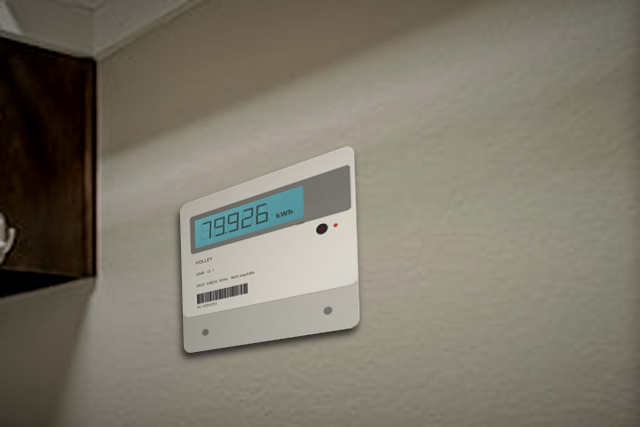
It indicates 79.926 kWh
